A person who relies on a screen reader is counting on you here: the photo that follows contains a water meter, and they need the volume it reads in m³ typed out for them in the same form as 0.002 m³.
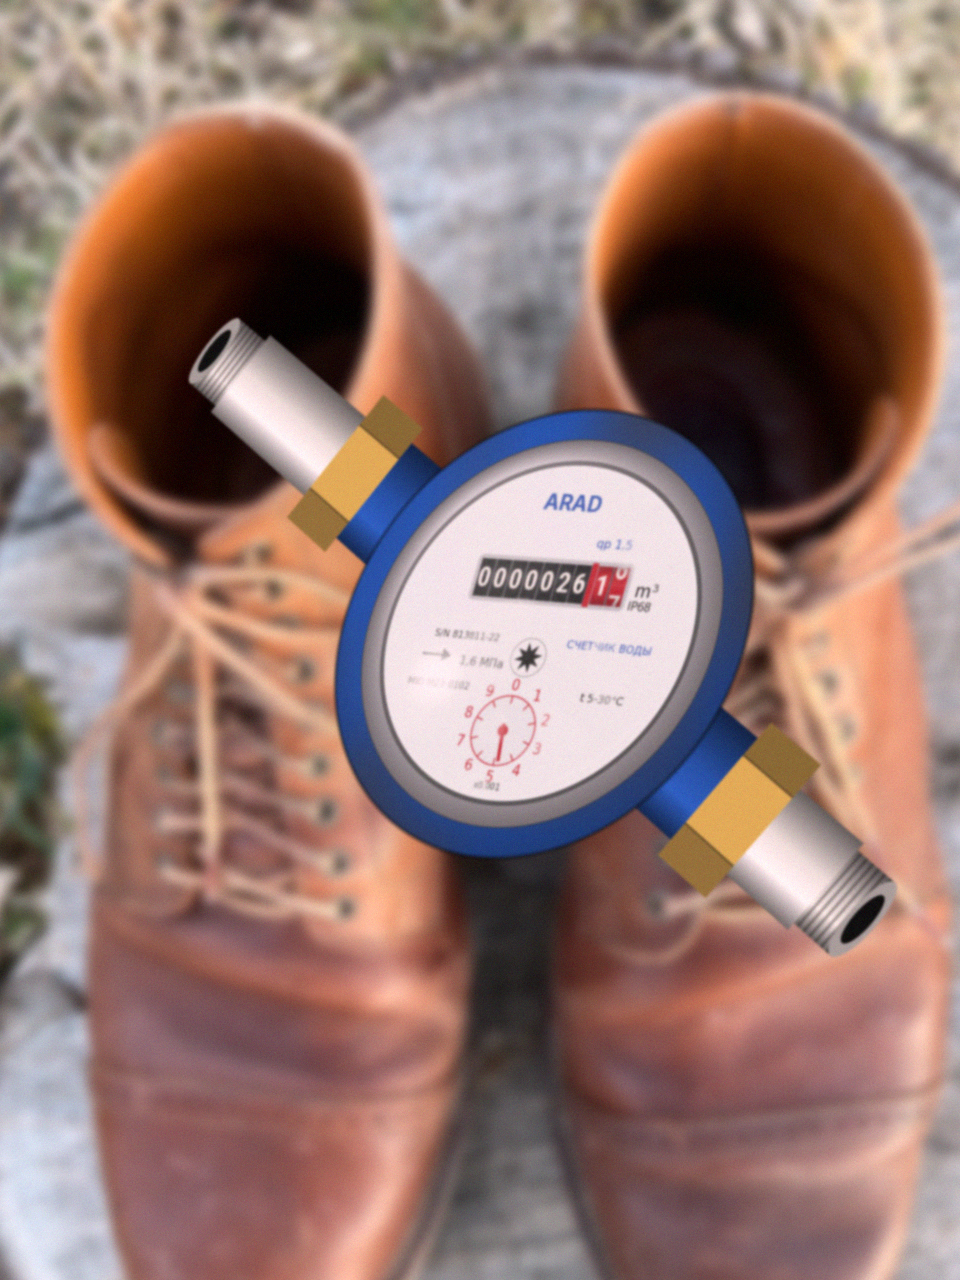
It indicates 26.164 m³
